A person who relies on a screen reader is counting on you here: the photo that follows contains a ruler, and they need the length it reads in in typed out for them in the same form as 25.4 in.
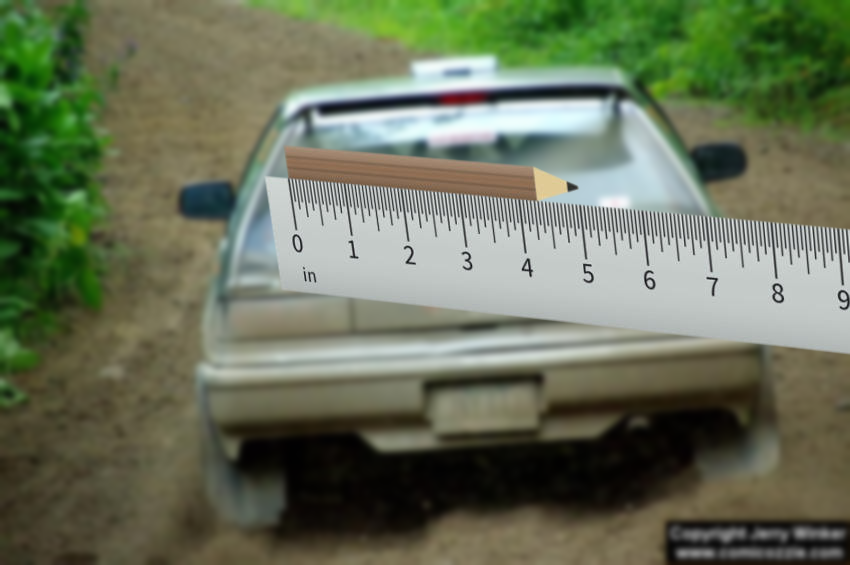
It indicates 5 in
